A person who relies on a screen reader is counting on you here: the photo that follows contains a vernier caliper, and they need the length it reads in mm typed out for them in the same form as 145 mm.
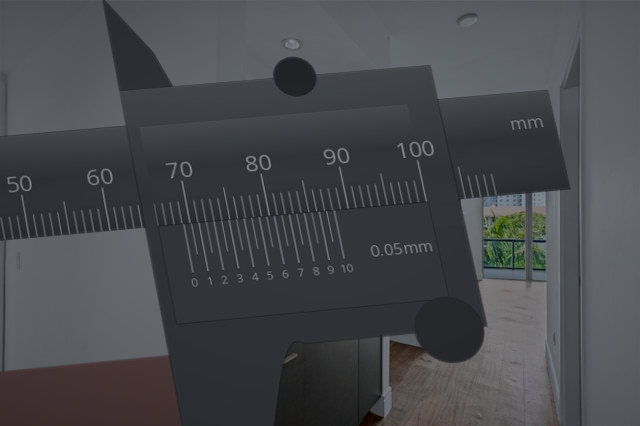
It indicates 69.2 mm
